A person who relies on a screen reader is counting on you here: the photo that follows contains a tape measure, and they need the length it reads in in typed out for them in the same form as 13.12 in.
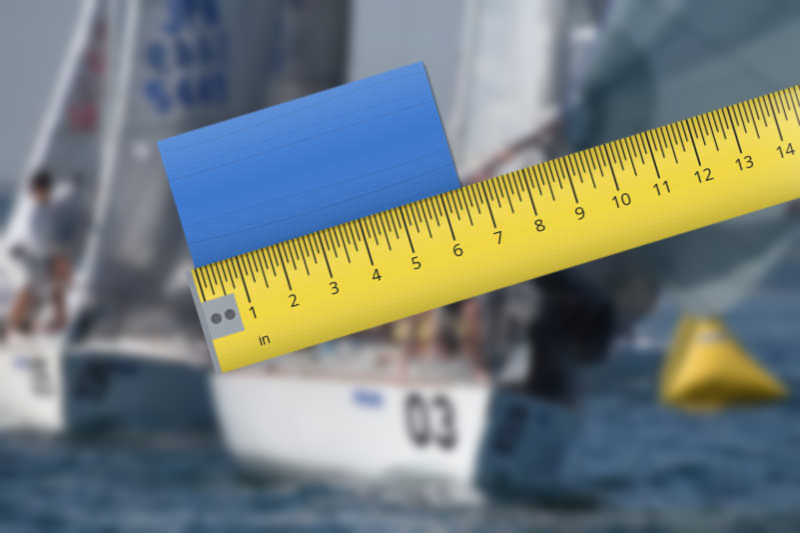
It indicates 6.5 in
